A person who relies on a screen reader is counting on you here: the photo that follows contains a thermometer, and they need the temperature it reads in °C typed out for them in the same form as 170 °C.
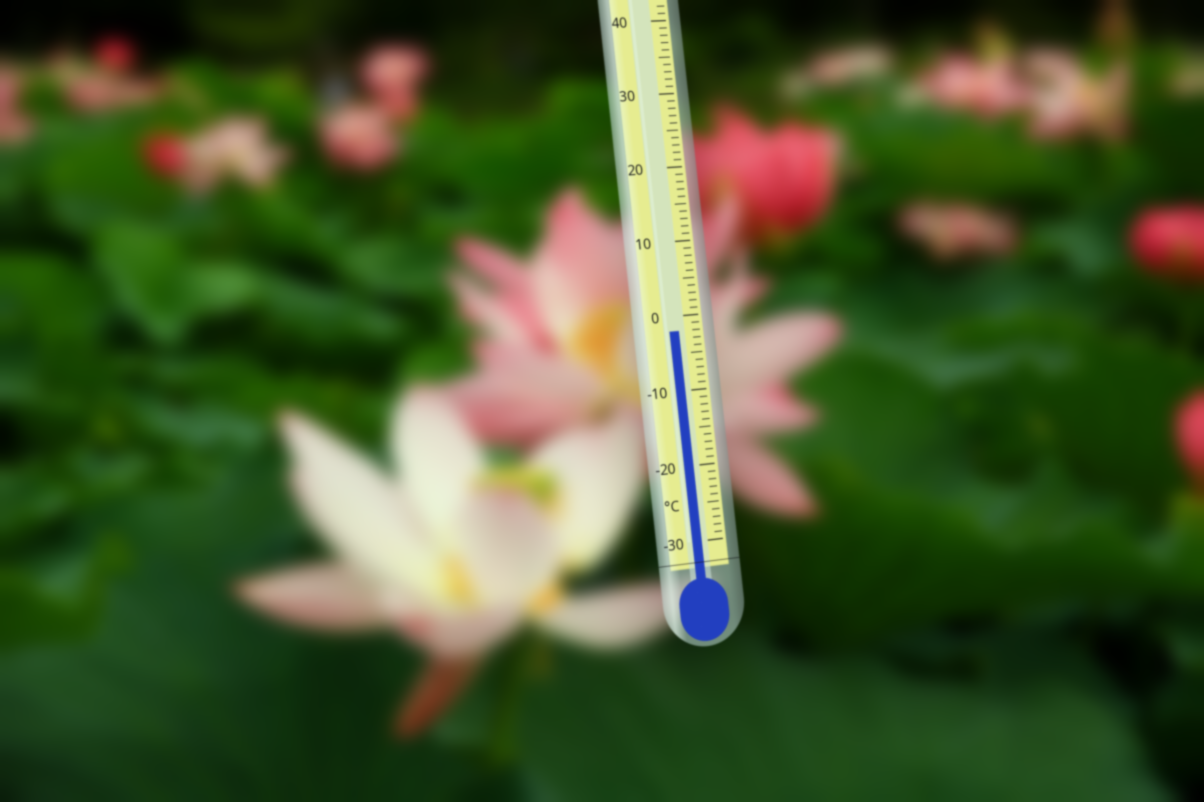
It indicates -2 °C
